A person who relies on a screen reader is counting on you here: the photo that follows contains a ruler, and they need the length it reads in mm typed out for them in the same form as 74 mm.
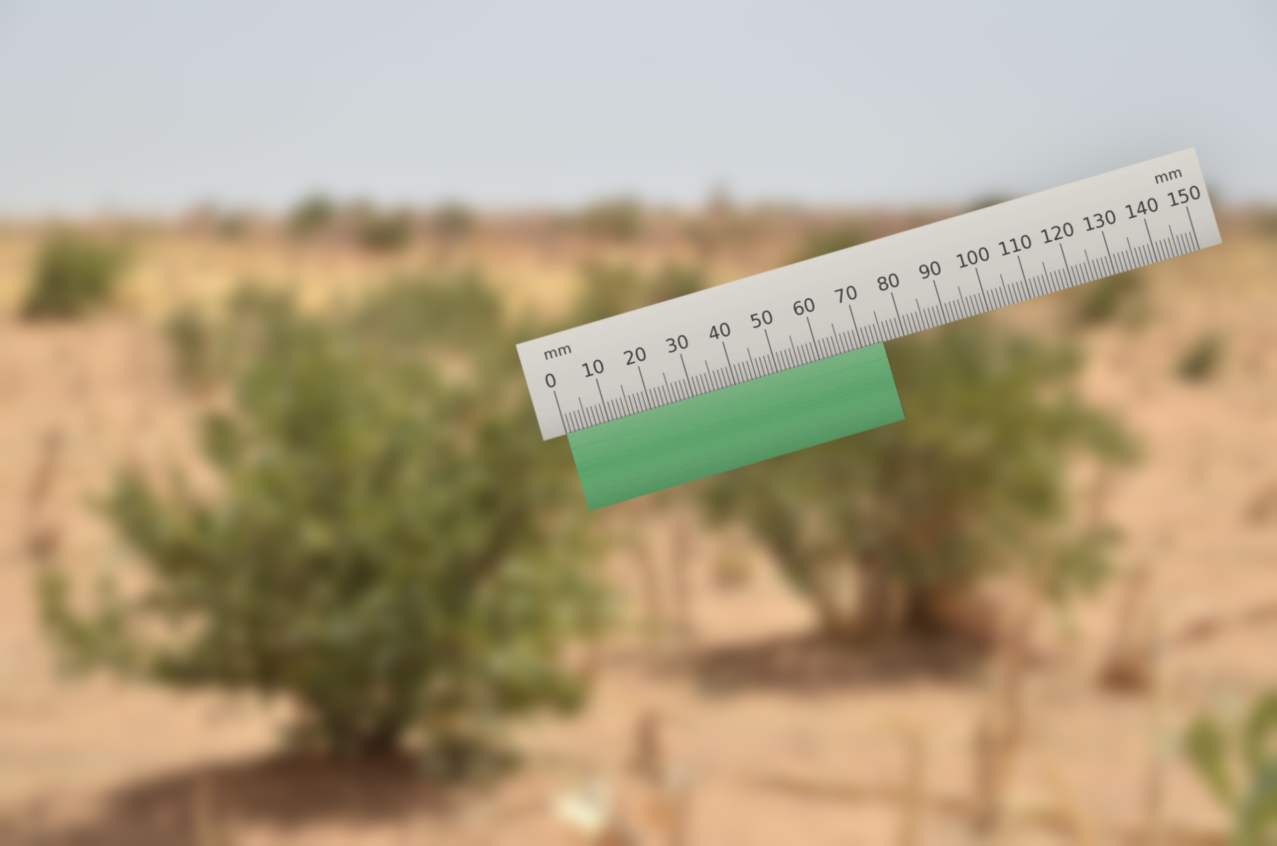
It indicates 75 mm
